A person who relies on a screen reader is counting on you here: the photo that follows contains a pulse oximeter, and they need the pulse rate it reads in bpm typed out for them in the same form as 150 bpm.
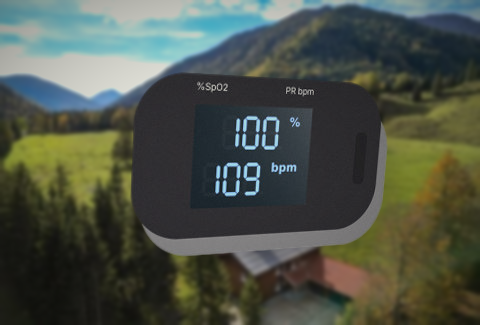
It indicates 109 bpm
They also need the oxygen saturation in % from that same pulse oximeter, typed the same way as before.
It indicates 100 %
